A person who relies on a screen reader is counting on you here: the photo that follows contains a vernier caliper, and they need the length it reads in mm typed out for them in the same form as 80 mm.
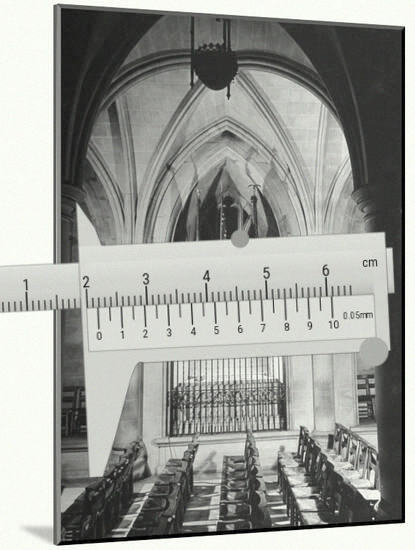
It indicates 21.8 mm
